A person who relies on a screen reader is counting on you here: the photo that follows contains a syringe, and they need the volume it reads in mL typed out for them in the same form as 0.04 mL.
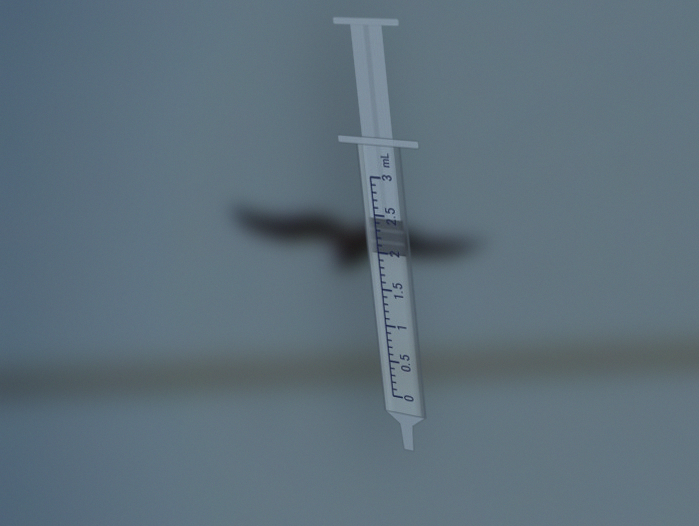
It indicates 2 mL
